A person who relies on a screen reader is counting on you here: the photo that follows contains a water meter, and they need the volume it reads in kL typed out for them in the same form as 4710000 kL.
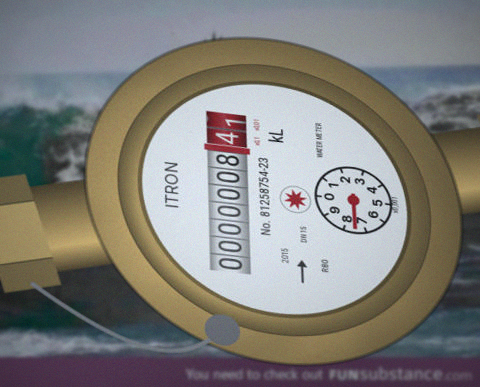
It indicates 8.407 kL
